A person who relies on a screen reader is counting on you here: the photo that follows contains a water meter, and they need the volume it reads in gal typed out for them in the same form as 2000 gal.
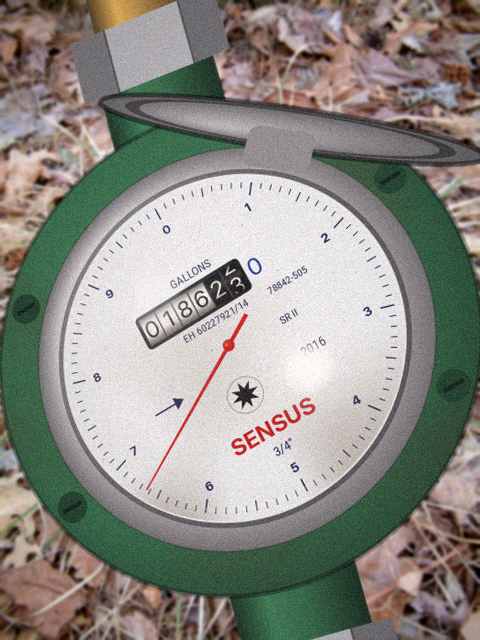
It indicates 186226.6 gal
